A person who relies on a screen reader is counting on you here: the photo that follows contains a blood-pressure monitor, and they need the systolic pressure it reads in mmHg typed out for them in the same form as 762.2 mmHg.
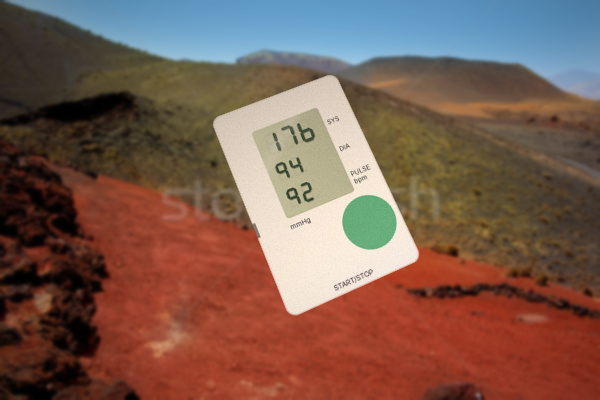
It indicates 176 mmHg
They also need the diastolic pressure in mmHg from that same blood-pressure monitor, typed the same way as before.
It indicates 94 mmHg
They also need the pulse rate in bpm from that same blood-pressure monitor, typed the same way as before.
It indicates 92 bpm
